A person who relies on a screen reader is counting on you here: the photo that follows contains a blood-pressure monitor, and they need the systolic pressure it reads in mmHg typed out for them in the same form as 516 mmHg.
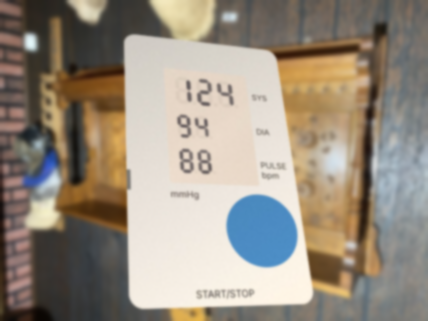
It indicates 124 mmHg
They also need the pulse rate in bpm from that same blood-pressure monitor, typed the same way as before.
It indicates 88 bpm
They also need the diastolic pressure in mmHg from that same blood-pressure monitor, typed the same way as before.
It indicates 94 mmHg
